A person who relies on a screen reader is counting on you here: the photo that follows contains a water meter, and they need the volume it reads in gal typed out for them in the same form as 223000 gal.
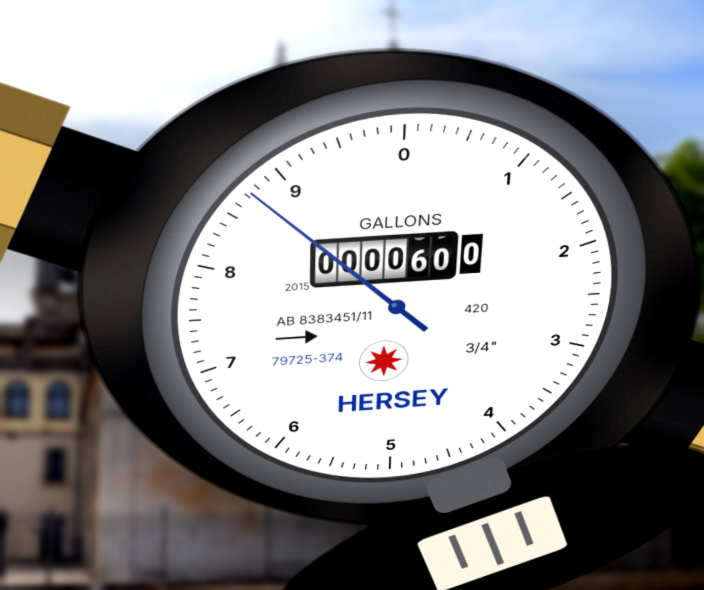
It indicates 598.7 gal
